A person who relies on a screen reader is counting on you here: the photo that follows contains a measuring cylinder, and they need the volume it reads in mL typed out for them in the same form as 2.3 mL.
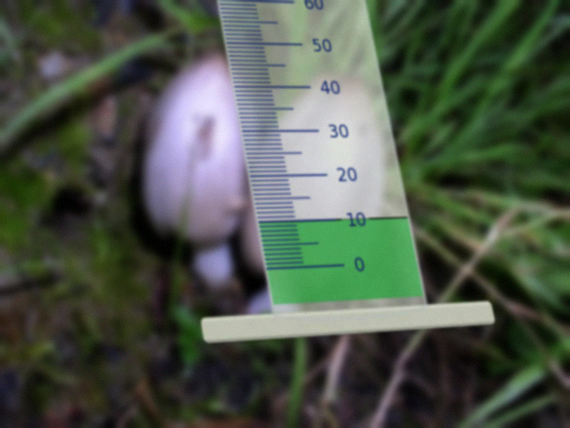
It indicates 10 mL
